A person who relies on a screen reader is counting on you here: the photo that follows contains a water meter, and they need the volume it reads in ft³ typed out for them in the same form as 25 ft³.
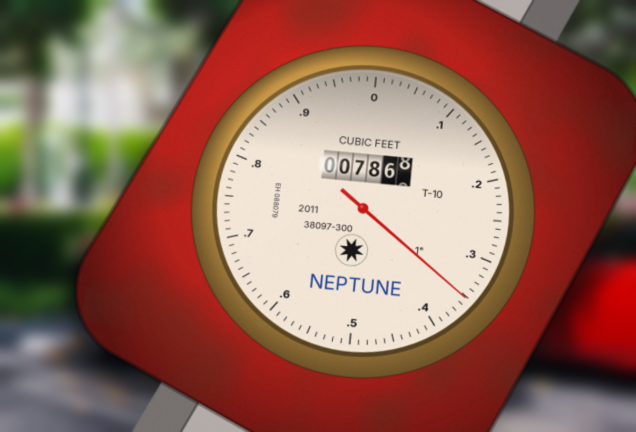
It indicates 7868.35 ft³
